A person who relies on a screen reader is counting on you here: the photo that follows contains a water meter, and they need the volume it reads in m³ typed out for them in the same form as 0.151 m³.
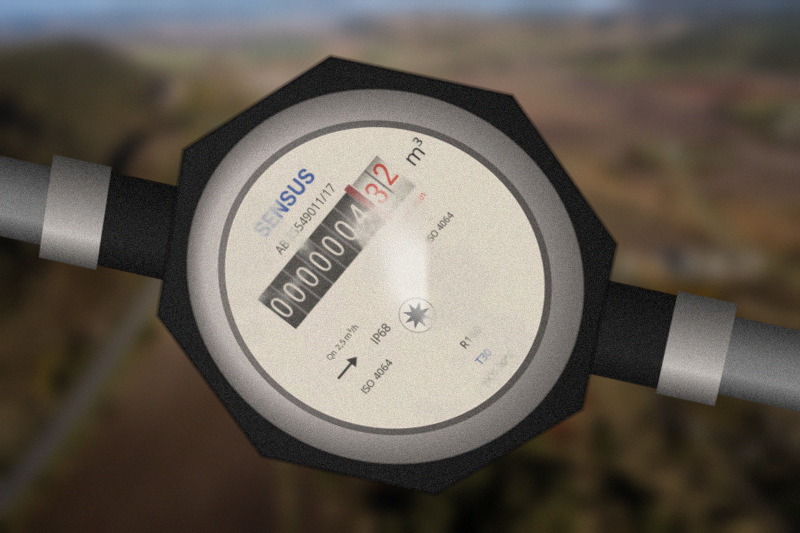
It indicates 4.32 m³
